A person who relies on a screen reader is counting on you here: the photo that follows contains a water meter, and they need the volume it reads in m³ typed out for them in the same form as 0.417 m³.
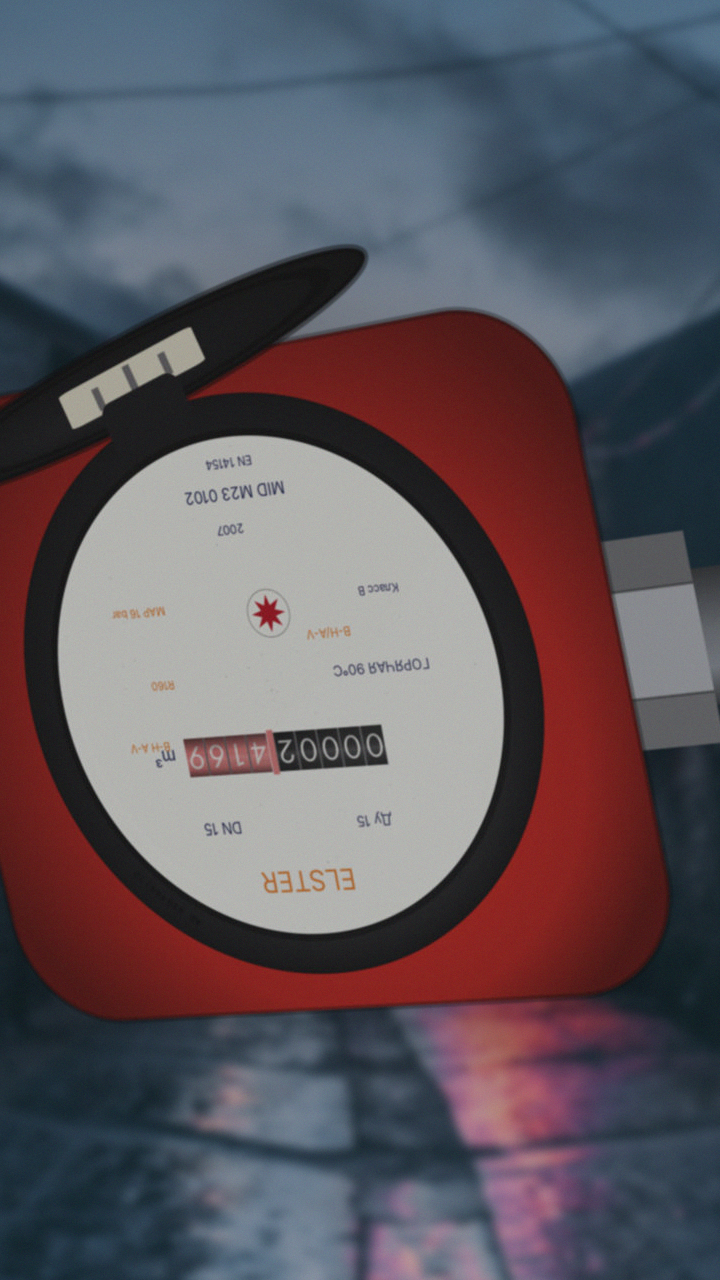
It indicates 2.4169 m³
